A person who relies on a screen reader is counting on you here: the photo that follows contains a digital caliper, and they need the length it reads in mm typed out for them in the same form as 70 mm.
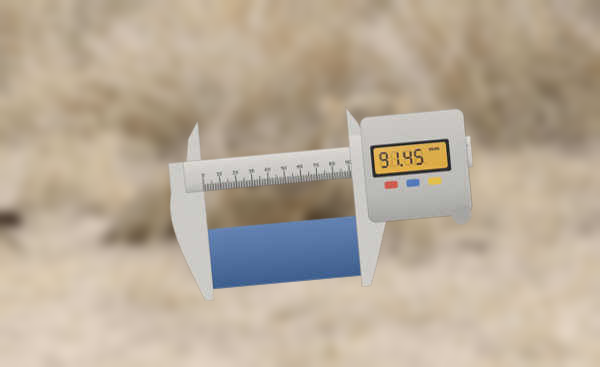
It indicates 91.45 mm
